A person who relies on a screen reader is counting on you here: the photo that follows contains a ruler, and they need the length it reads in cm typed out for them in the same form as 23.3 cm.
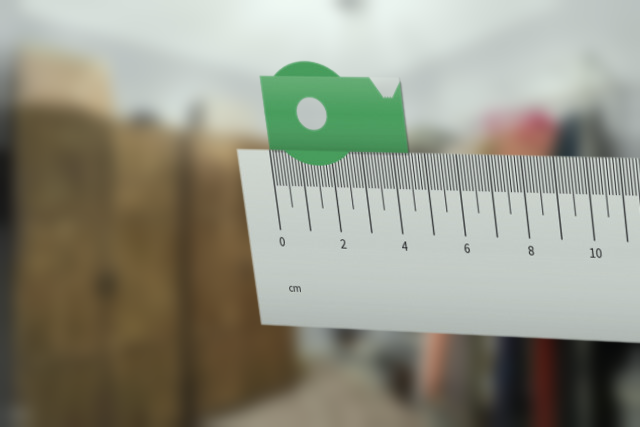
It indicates 4.5 cm
